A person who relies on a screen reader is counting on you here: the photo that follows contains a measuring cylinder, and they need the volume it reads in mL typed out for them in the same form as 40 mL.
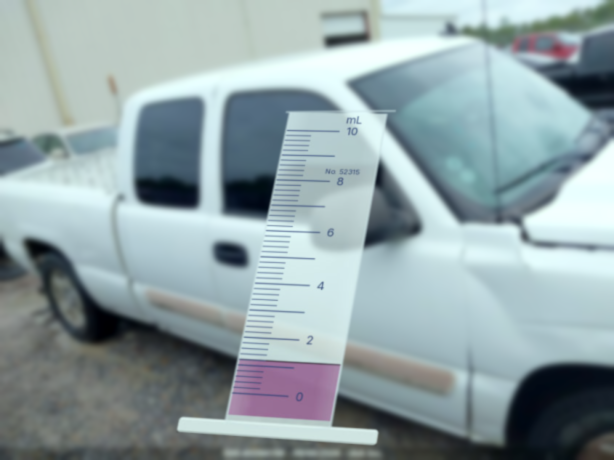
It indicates 1.2 mL
